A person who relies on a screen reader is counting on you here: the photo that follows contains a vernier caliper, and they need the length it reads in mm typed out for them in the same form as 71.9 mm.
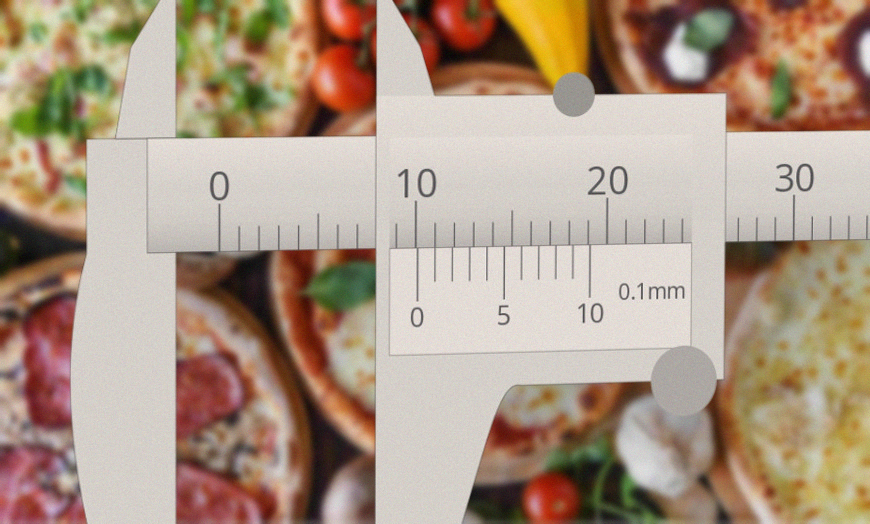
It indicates 10.1 mm
